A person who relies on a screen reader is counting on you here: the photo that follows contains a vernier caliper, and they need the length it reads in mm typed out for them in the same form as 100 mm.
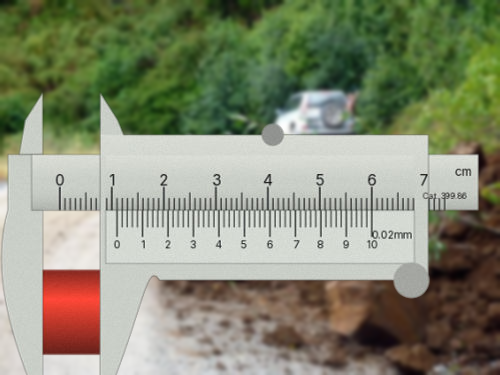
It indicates 11.0 mm
